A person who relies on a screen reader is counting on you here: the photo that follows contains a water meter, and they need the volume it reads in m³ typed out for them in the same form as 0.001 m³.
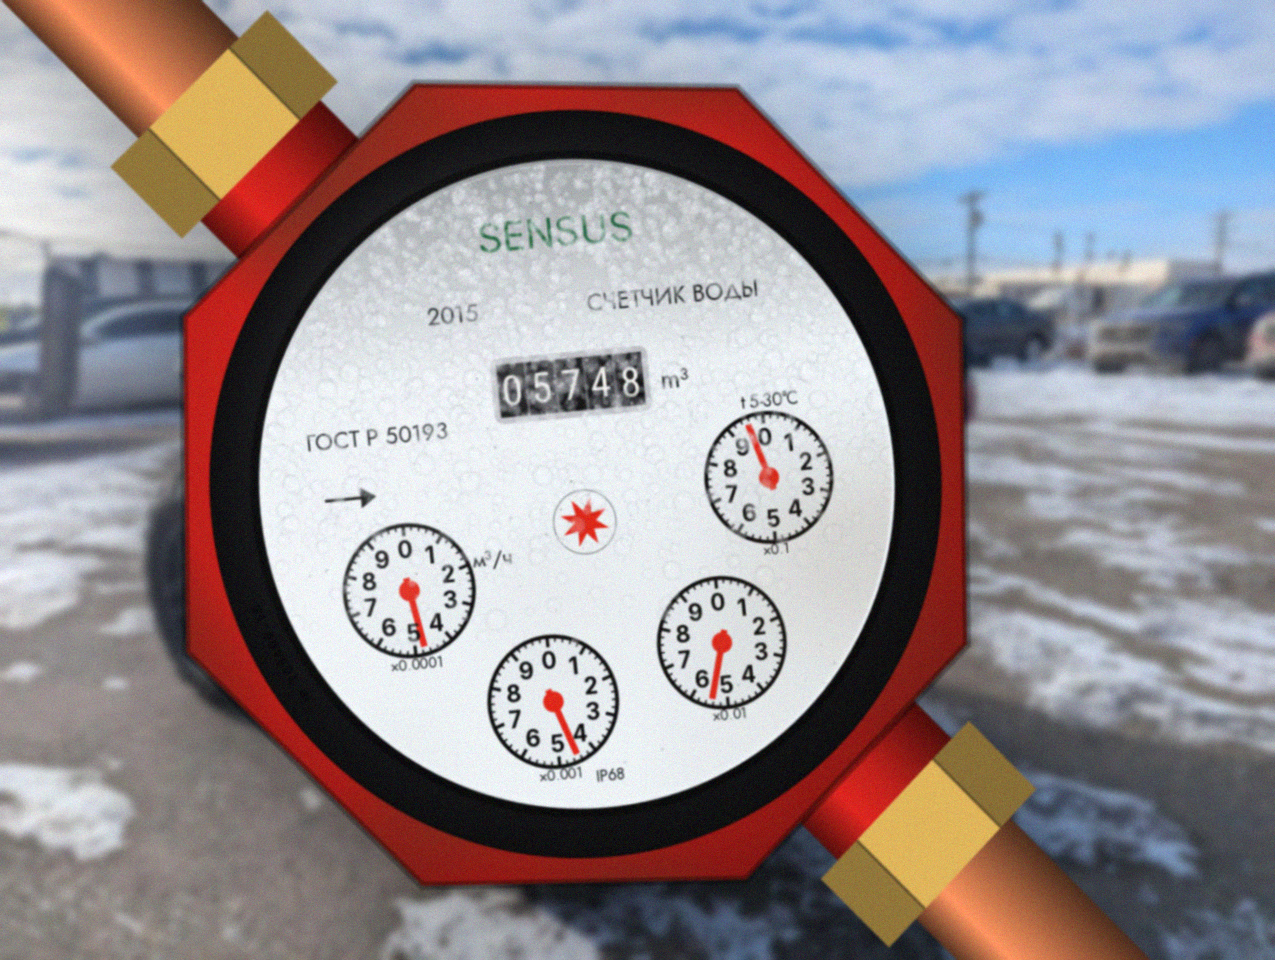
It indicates 5747.9544 m³
